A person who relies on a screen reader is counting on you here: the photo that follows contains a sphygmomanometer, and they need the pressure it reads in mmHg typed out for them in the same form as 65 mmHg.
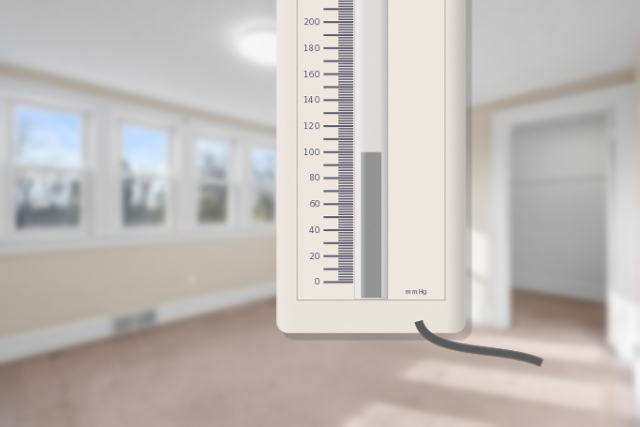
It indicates 100 mmHg
